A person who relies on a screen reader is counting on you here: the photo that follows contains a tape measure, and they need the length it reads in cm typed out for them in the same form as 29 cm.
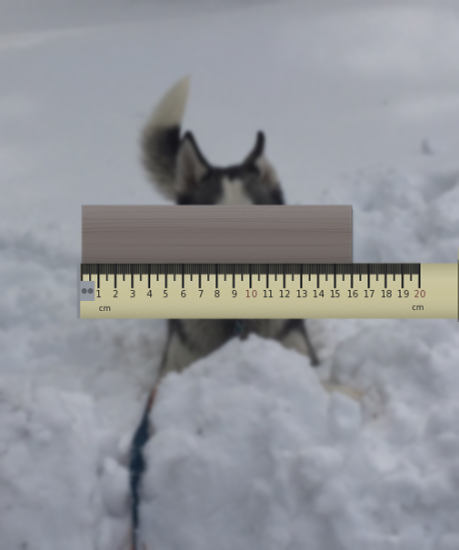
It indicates 16 cm
